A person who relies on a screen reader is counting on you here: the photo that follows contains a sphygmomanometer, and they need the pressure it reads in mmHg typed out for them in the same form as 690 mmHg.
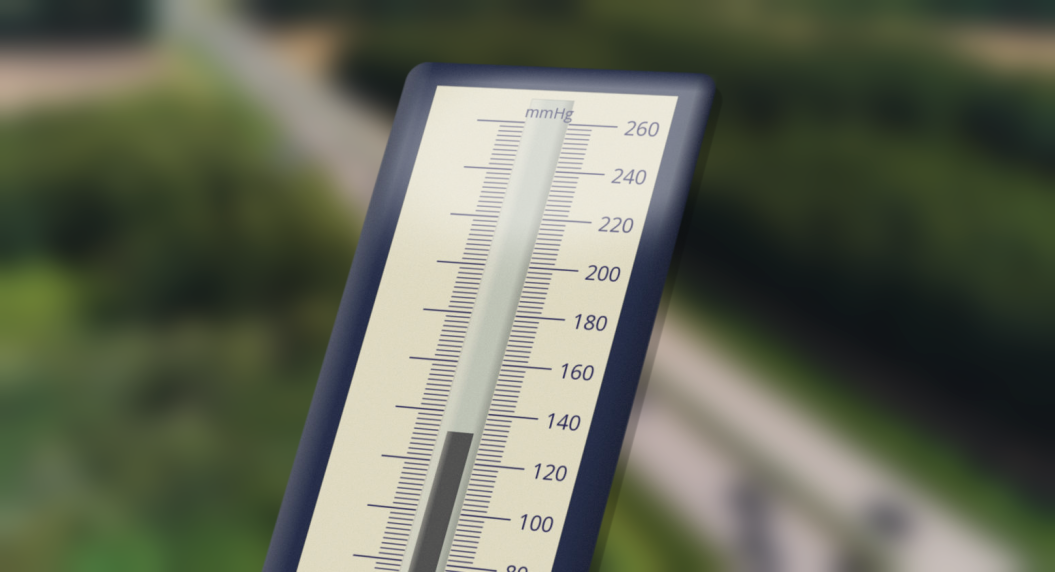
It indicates 132 mmHg
